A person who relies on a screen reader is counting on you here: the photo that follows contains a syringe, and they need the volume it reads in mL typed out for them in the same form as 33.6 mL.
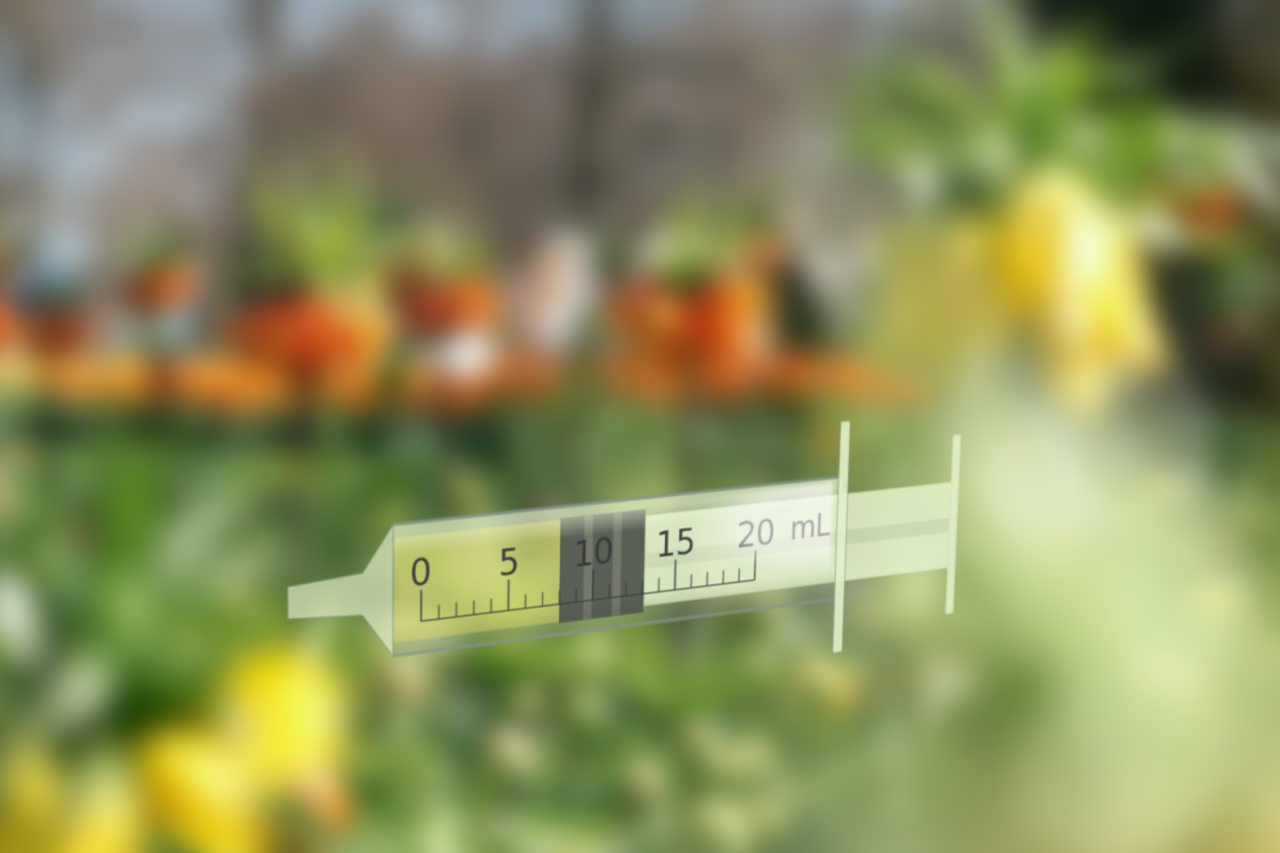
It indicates 8 mL
